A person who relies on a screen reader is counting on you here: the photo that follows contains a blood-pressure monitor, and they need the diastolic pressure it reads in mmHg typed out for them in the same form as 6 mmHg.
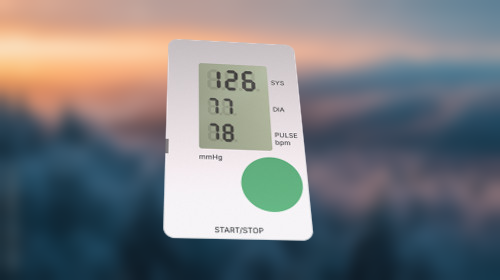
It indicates 77 mmHg
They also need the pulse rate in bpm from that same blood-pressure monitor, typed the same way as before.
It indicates 78 bpm
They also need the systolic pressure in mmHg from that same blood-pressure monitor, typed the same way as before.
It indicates 126 mmHg
